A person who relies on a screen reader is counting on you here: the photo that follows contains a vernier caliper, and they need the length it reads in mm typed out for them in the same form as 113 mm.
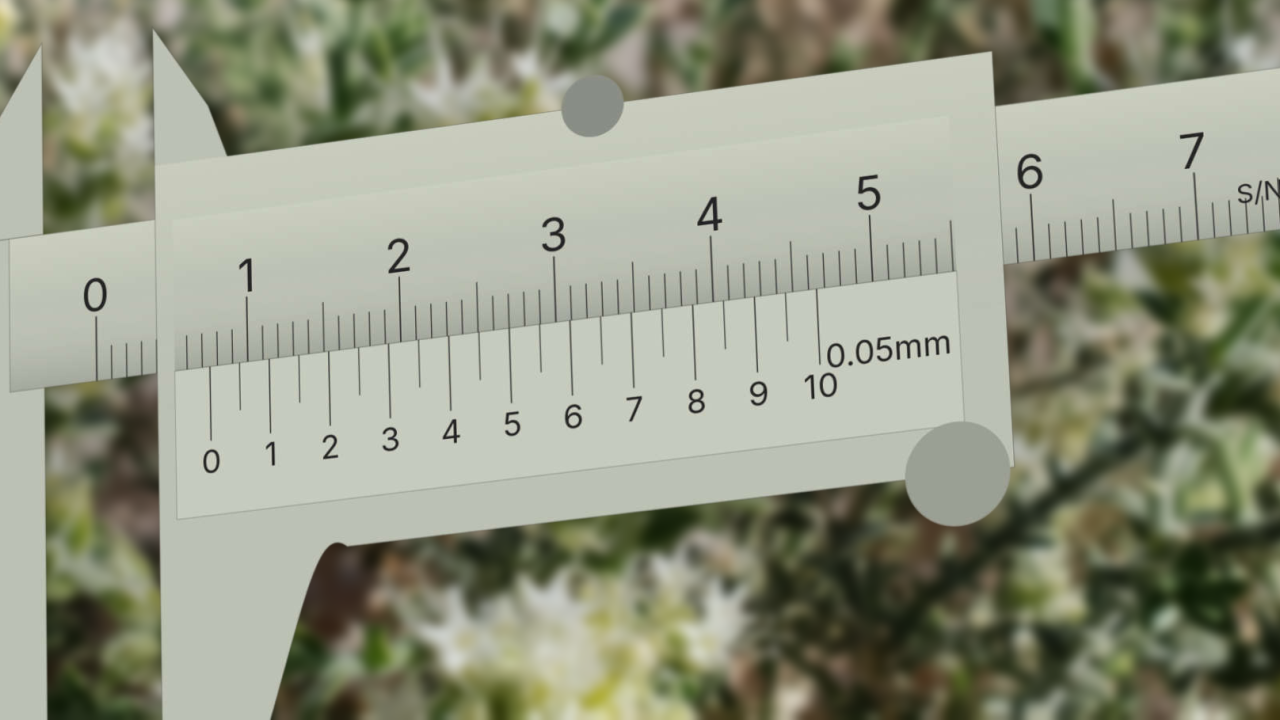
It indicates 7.5 mm
